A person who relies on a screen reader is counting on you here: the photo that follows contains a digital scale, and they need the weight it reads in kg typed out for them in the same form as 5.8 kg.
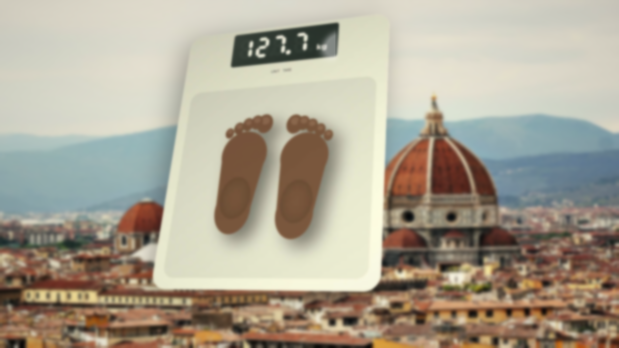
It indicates 127.7 kg
